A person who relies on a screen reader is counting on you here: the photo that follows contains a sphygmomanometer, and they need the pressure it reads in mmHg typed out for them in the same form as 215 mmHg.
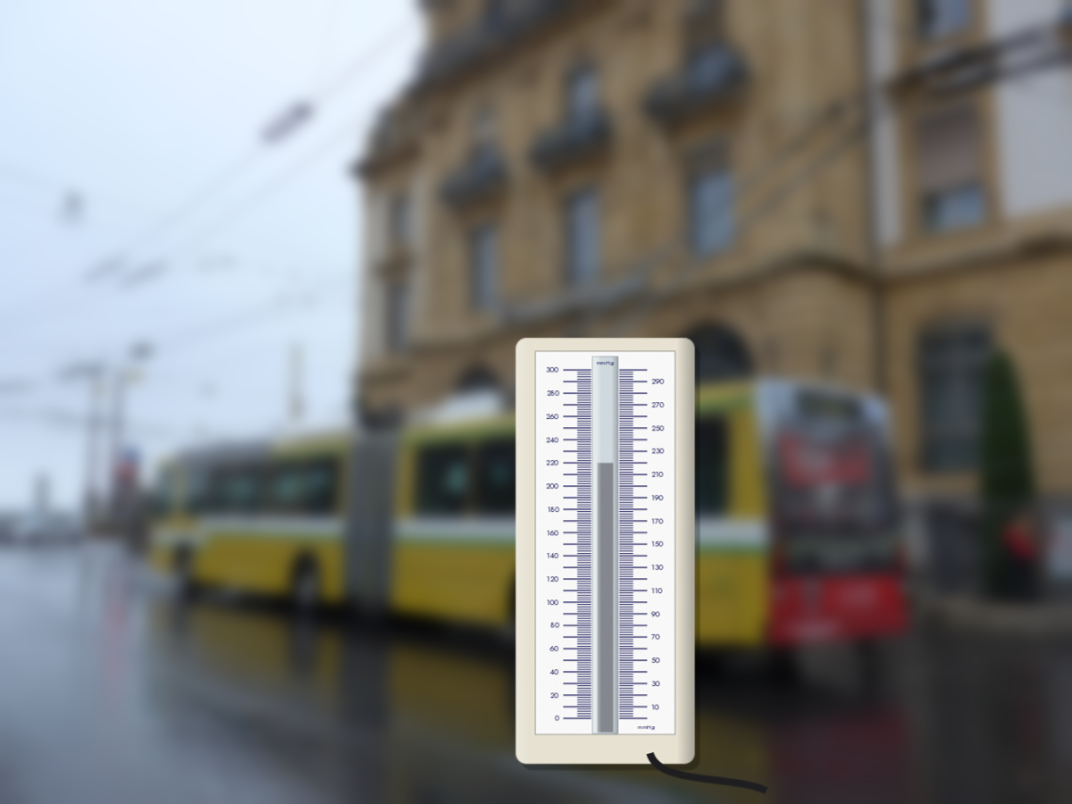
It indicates 220 mmHg
